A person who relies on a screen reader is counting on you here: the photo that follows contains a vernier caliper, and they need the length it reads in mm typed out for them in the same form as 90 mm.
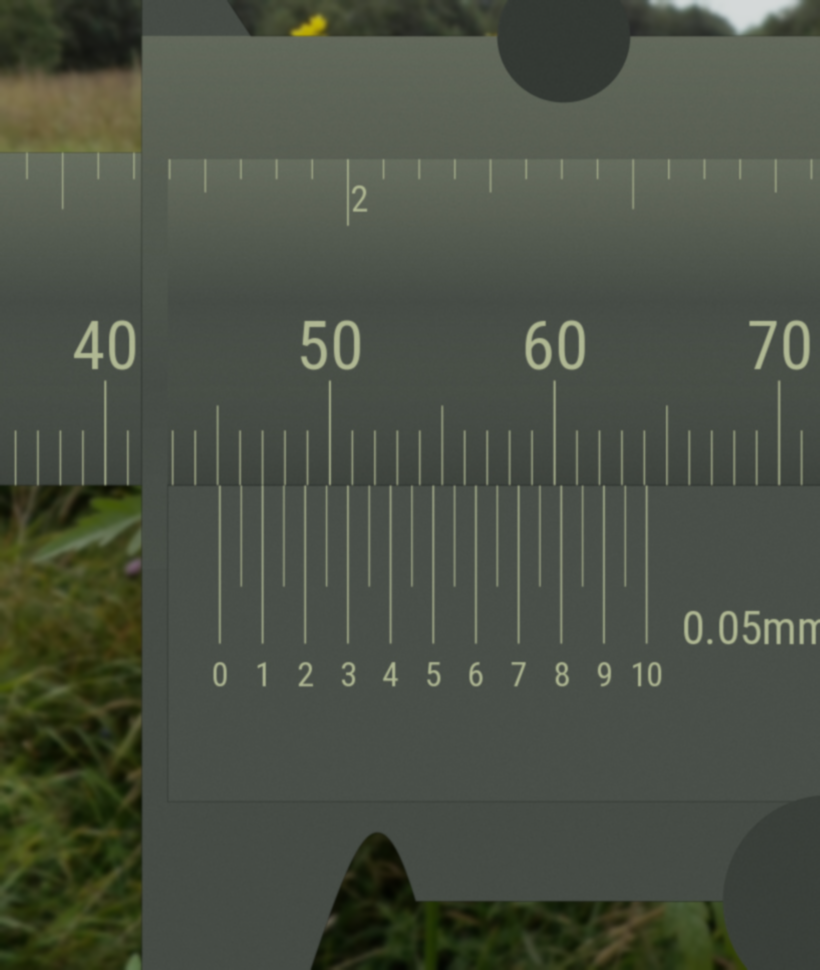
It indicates 45.1 mm
